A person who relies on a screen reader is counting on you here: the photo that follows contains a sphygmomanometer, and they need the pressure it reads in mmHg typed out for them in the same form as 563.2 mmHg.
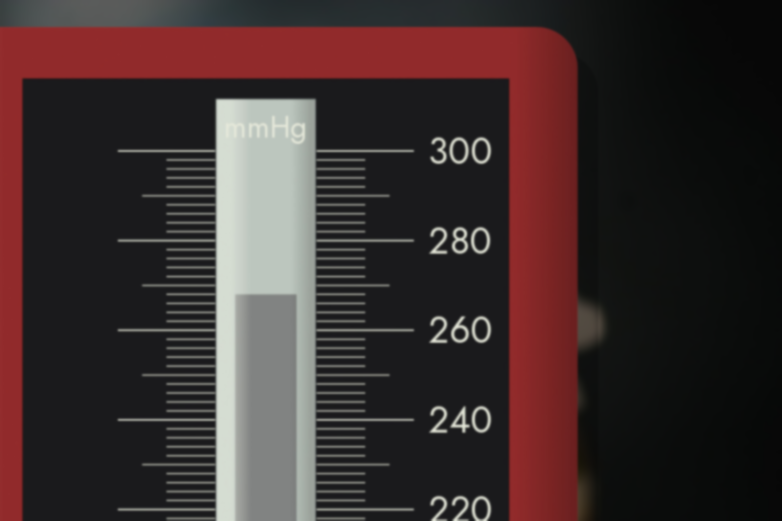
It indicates 268 mmHg
